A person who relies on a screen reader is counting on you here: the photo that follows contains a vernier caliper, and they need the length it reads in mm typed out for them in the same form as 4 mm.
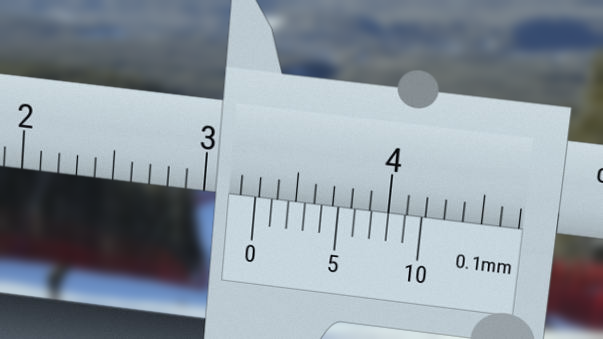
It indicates 32.8 mm
